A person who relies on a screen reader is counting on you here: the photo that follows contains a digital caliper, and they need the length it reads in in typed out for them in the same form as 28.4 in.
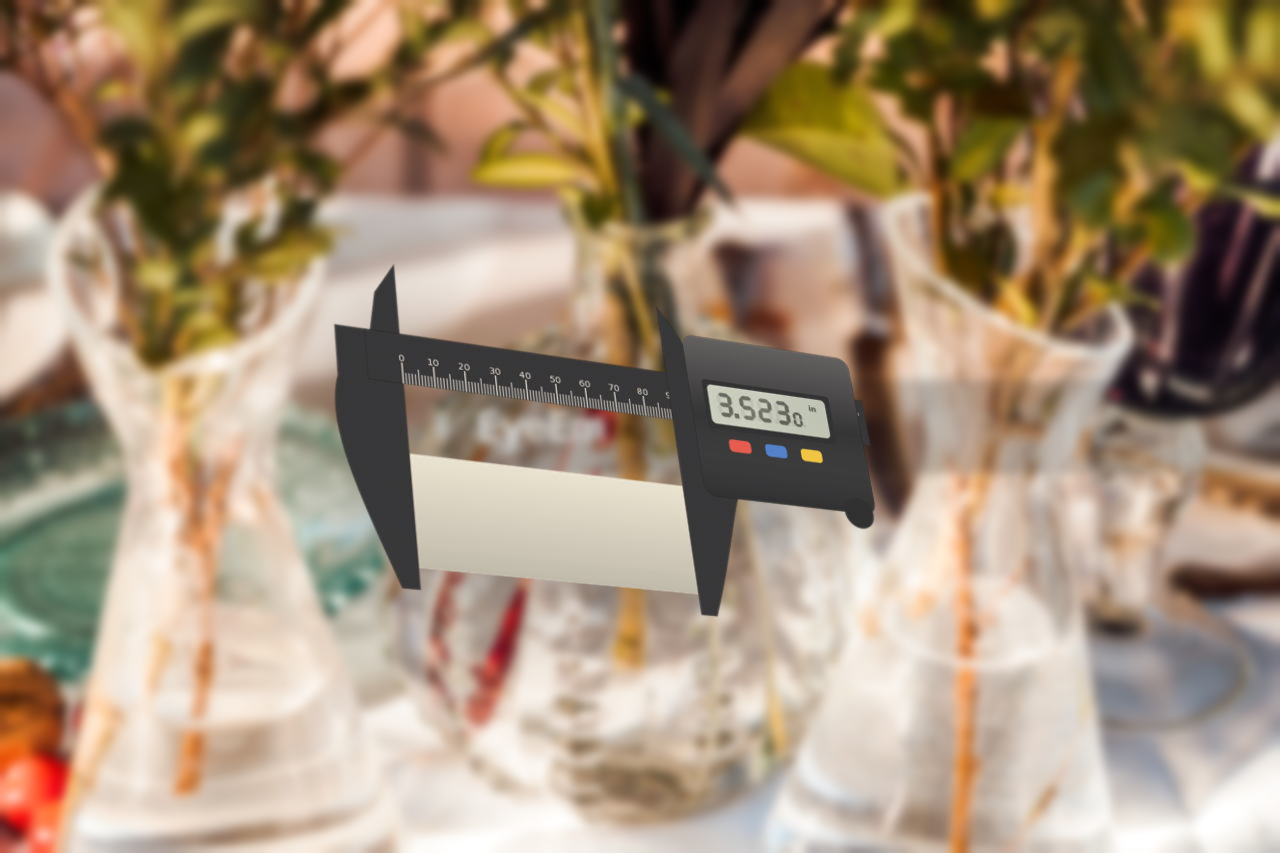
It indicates 3.5230 in
